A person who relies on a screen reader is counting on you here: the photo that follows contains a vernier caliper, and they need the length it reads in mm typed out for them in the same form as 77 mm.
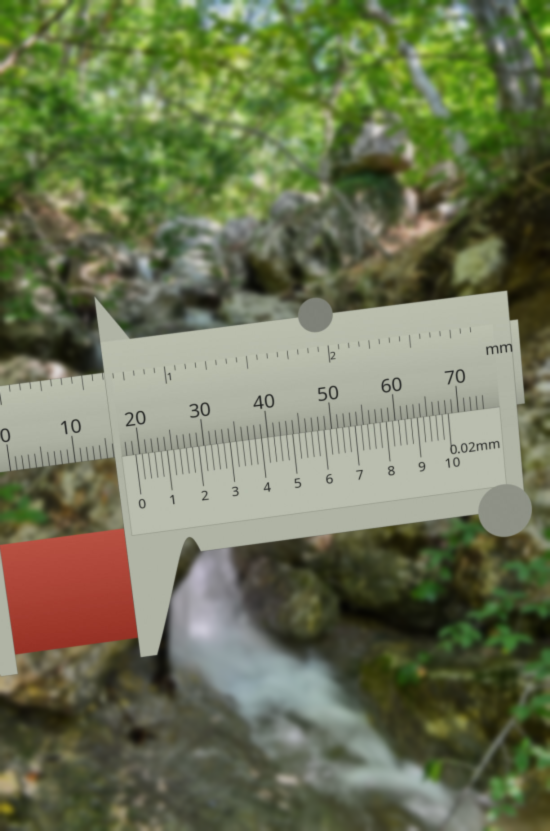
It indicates 19.4 mm
